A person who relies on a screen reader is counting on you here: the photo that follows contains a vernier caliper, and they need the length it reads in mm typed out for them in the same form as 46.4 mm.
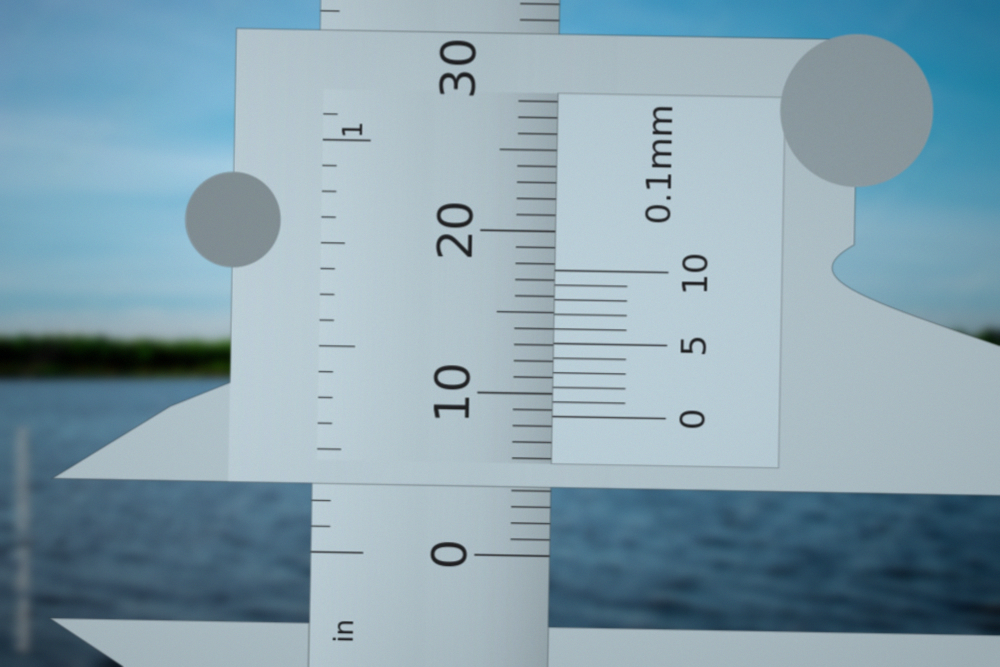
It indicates 8.6 mm
